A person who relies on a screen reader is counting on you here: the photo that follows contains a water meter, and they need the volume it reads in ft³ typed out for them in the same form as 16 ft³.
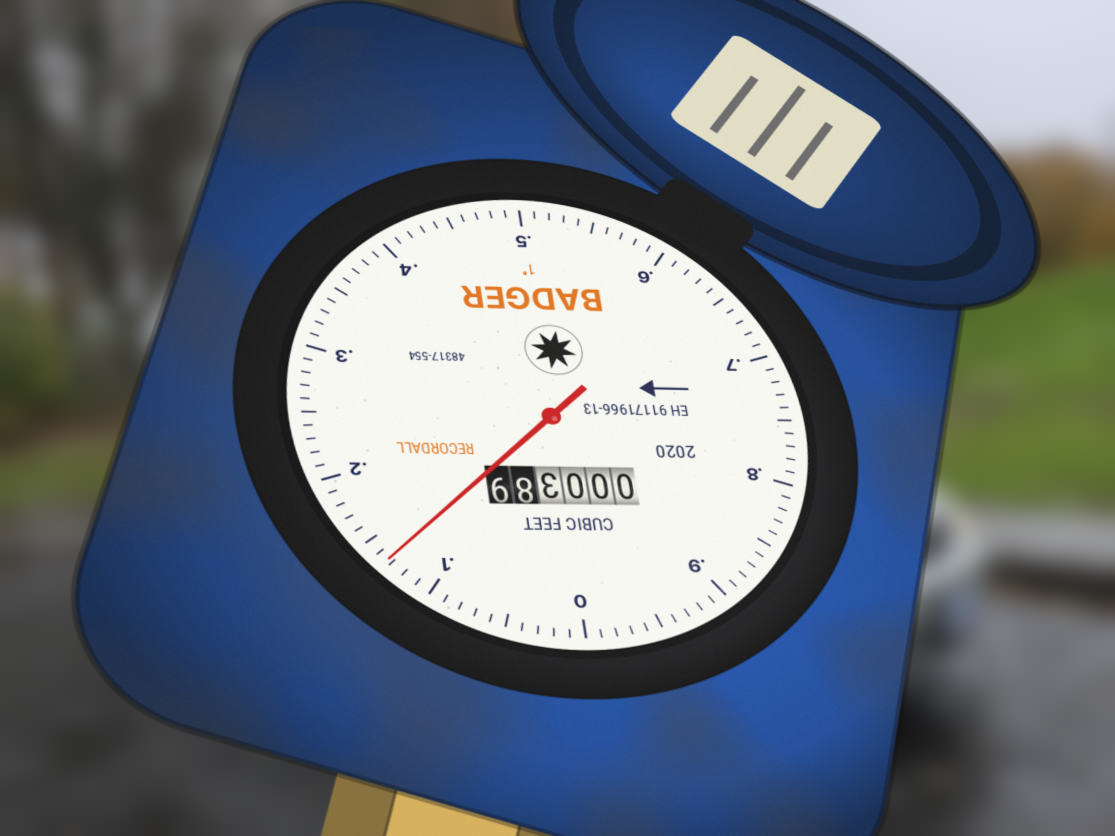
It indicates 389.13 ft³
